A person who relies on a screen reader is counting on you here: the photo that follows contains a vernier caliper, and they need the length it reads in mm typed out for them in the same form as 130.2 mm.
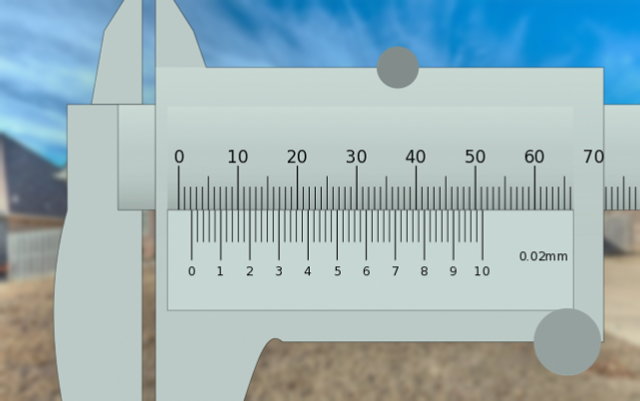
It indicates 2.2 mm
